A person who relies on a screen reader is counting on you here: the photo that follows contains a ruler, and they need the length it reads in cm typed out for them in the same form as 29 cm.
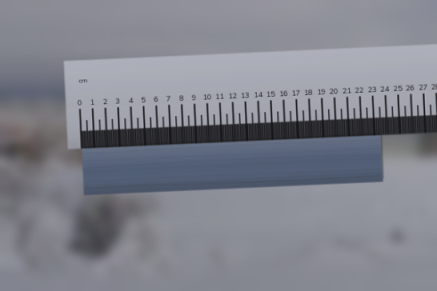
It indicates 23.5 cm
